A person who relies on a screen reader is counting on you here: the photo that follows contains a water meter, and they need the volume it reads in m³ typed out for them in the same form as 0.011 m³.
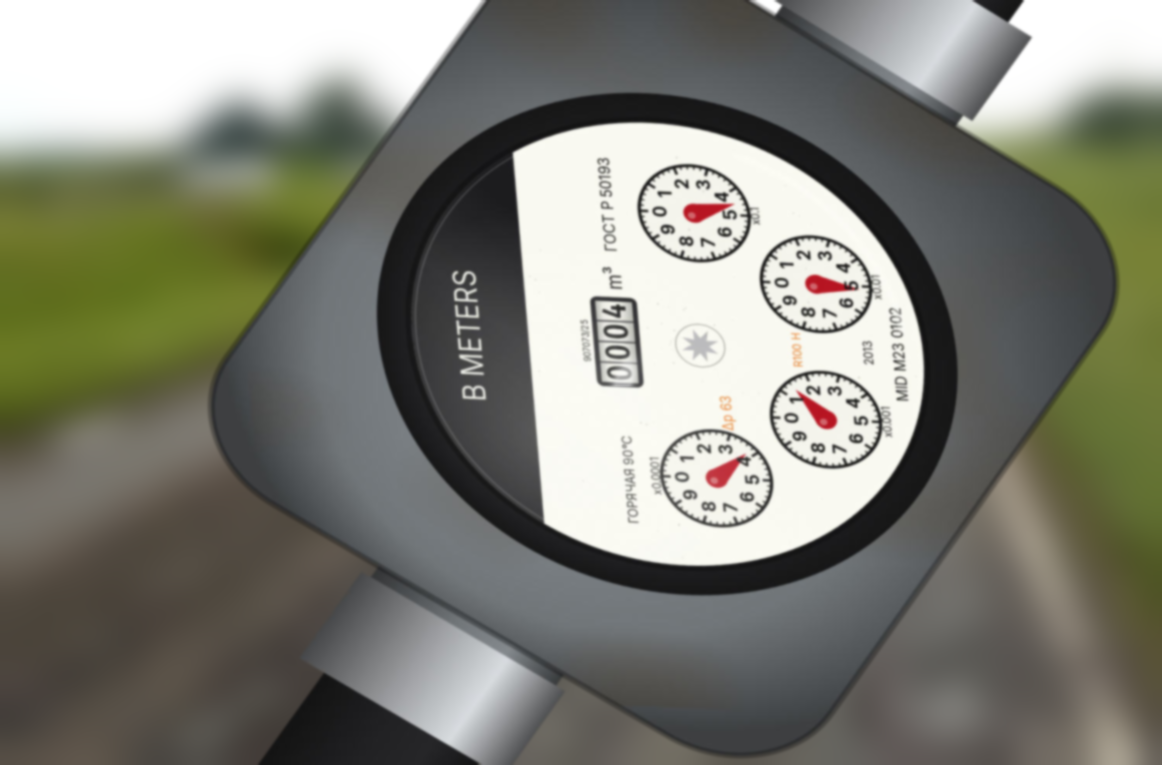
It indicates 4.4513 m³
